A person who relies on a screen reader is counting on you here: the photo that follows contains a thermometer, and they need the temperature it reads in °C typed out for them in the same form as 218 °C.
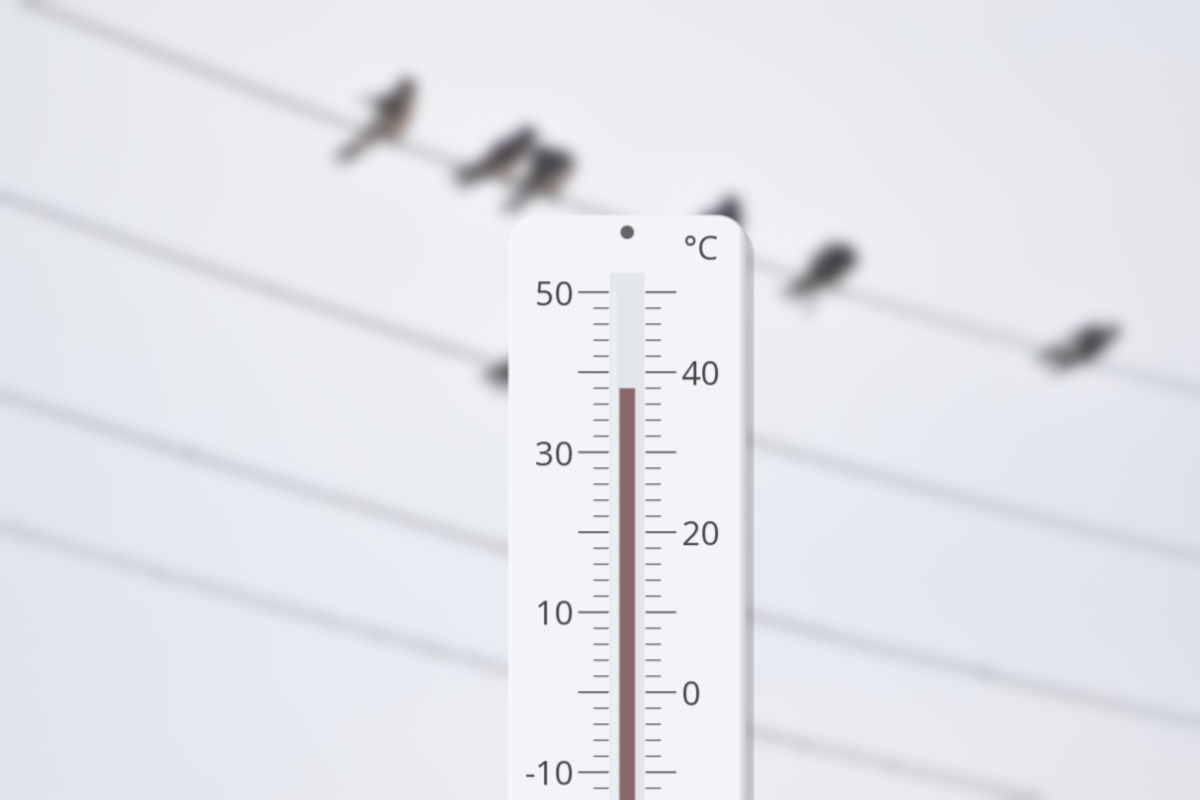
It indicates 38 °C
